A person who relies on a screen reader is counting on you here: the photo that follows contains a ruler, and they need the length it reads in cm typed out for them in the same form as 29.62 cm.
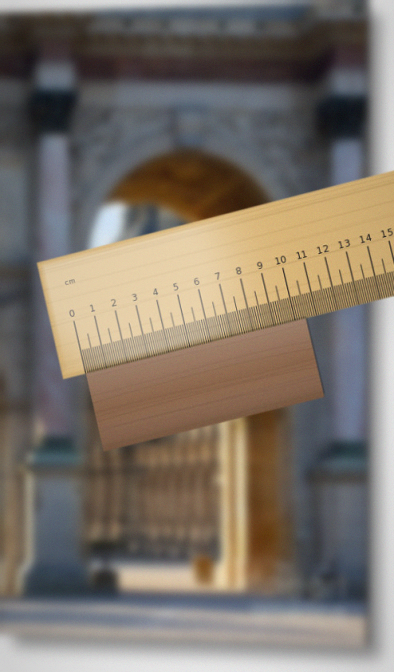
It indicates 10.5 cm
